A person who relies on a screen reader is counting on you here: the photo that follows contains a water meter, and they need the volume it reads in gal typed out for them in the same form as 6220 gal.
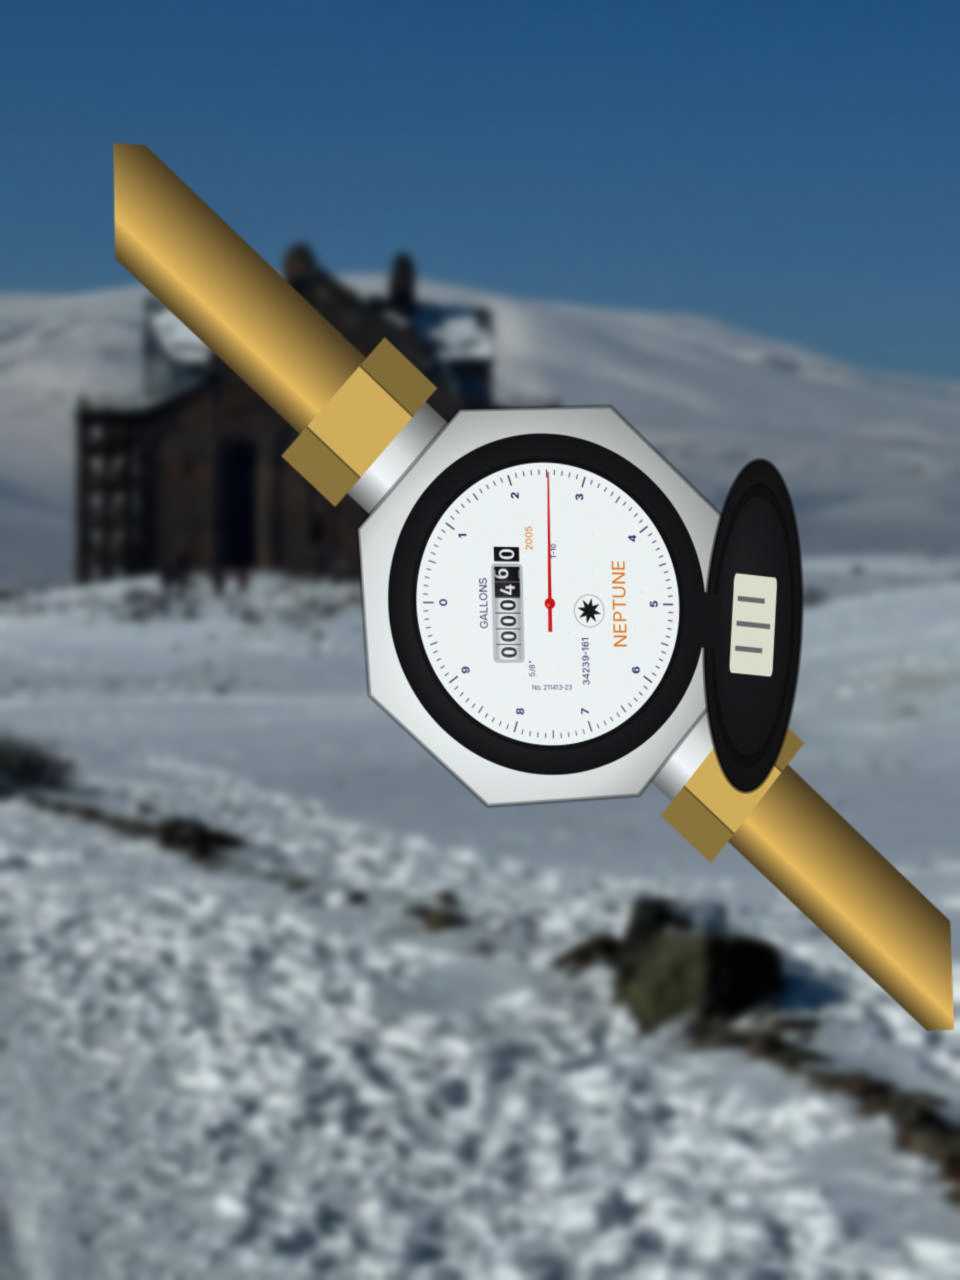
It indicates 462.5 gal
